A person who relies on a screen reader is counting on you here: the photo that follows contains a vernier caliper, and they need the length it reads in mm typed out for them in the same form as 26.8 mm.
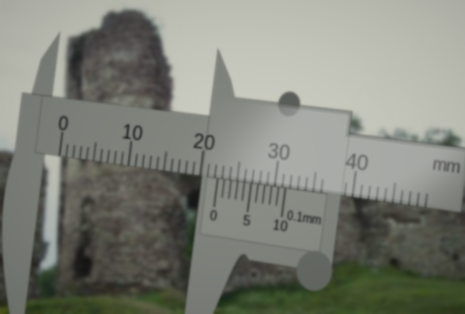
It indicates 22.4 mm
